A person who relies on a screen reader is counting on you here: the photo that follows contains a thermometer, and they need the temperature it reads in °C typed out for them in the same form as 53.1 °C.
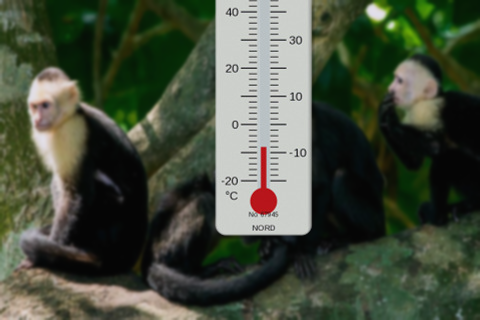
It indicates -8 °C
